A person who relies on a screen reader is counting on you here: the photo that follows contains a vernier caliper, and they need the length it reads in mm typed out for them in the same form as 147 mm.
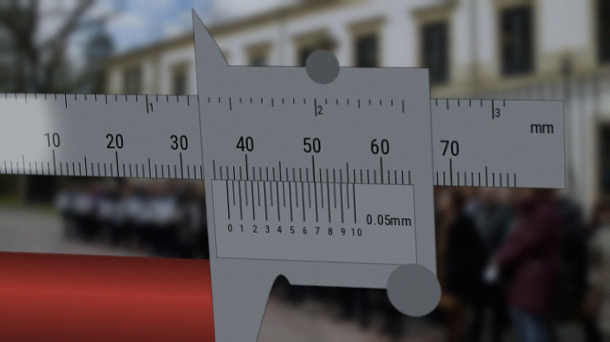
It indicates 36.8 mm
